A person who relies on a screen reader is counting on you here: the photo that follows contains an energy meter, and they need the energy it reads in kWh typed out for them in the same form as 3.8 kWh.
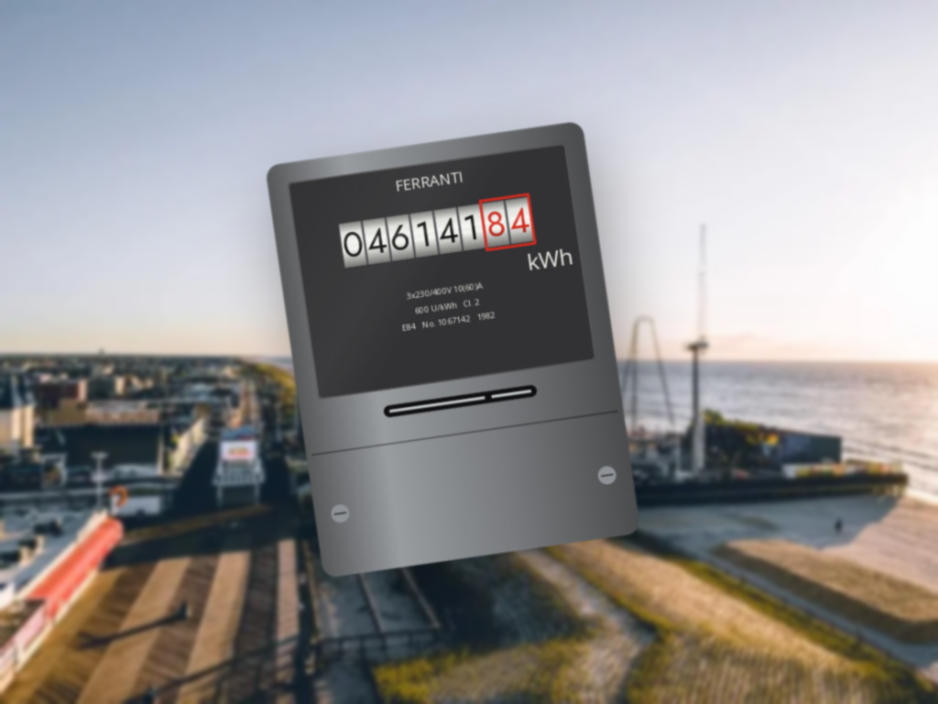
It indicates 46141.84 kWh
